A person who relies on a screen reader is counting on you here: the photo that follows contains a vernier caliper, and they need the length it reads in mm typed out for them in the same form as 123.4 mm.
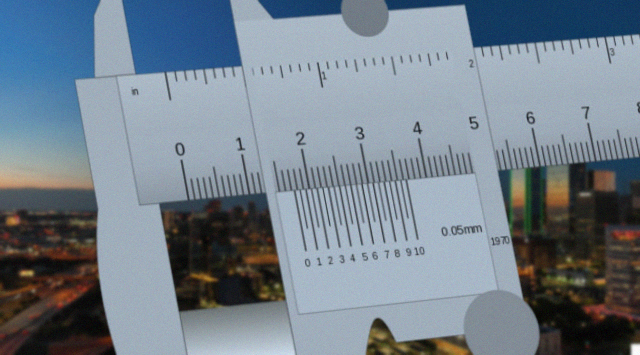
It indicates 17.5 mm
